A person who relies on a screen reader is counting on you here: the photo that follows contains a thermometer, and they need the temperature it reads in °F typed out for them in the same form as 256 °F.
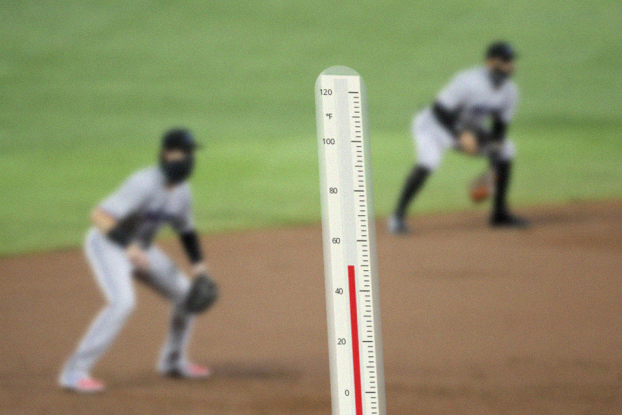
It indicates 50 °F
